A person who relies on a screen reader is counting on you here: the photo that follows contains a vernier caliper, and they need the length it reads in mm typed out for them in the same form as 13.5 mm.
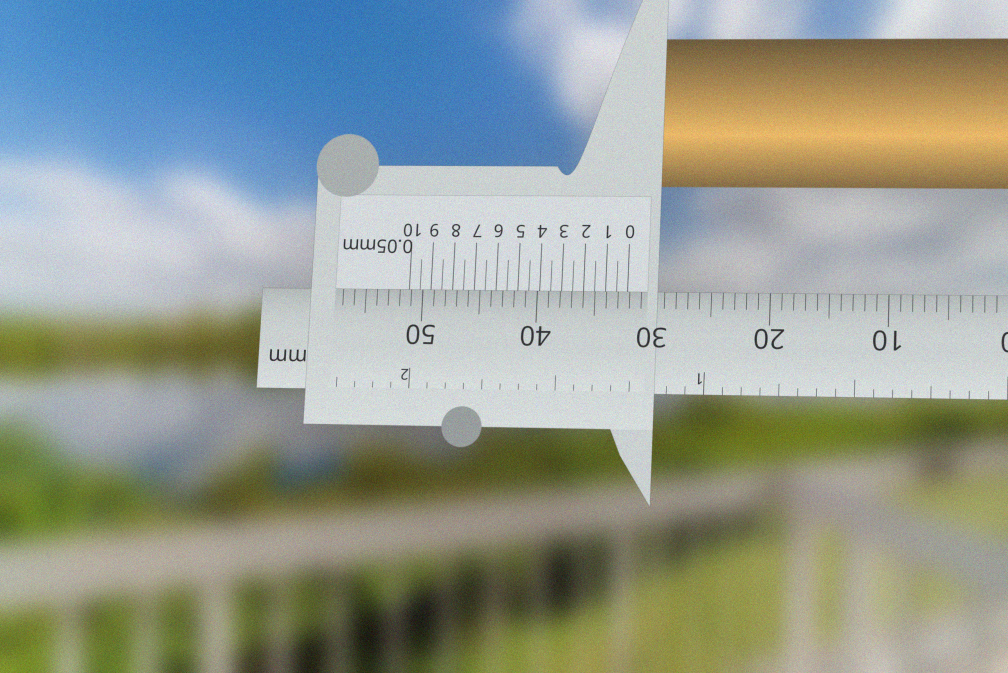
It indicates 32.2 mm
